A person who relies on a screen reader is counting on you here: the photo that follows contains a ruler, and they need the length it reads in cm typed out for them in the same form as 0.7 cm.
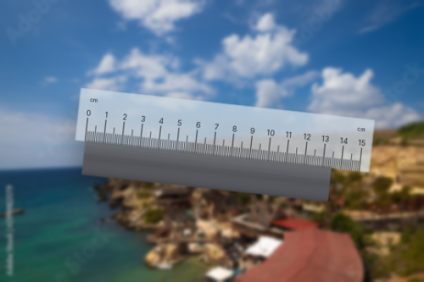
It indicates 13.5 cm
